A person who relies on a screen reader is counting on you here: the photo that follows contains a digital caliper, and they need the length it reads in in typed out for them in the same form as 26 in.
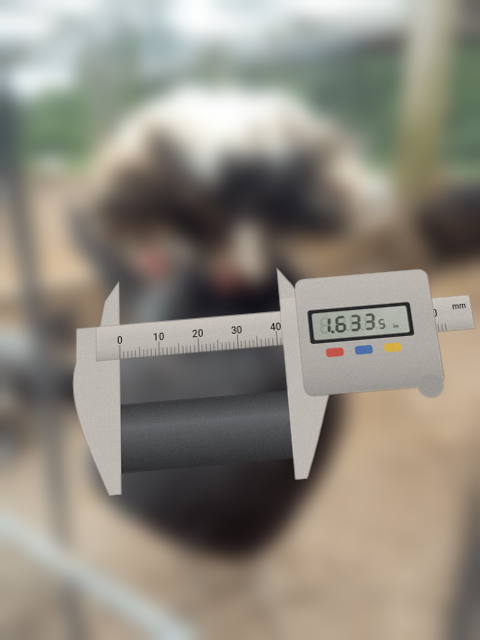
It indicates 1.6335 in
